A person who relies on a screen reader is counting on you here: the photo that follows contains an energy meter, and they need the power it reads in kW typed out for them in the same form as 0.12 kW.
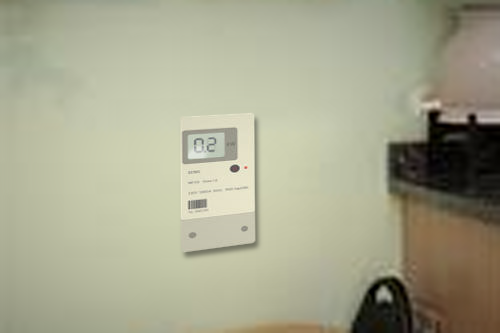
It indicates 0.2 kW
